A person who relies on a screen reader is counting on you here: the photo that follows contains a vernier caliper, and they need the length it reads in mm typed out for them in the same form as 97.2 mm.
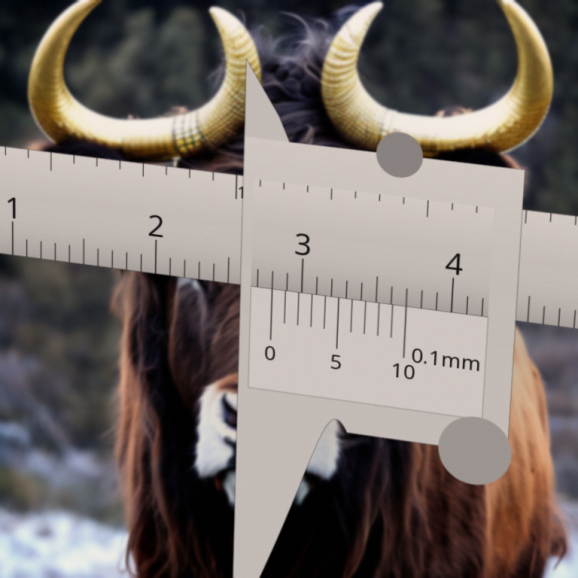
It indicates 28.0 mm
